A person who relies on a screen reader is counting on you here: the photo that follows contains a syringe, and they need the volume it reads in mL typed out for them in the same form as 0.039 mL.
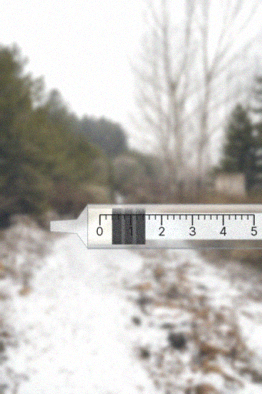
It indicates 0.4 mL
